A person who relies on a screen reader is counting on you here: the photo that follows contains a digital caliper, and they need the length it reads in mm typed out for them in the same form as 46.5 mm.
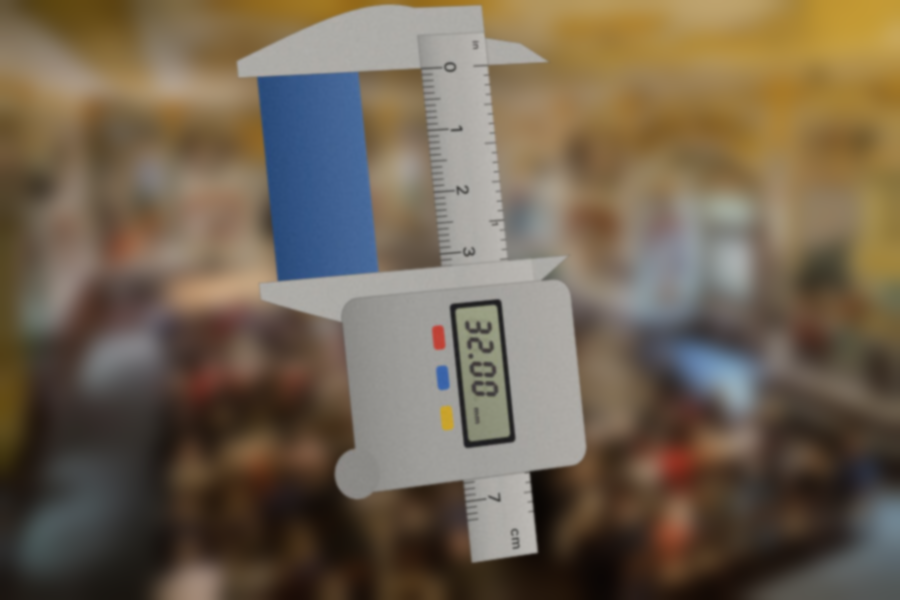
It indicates 32.00 mm
